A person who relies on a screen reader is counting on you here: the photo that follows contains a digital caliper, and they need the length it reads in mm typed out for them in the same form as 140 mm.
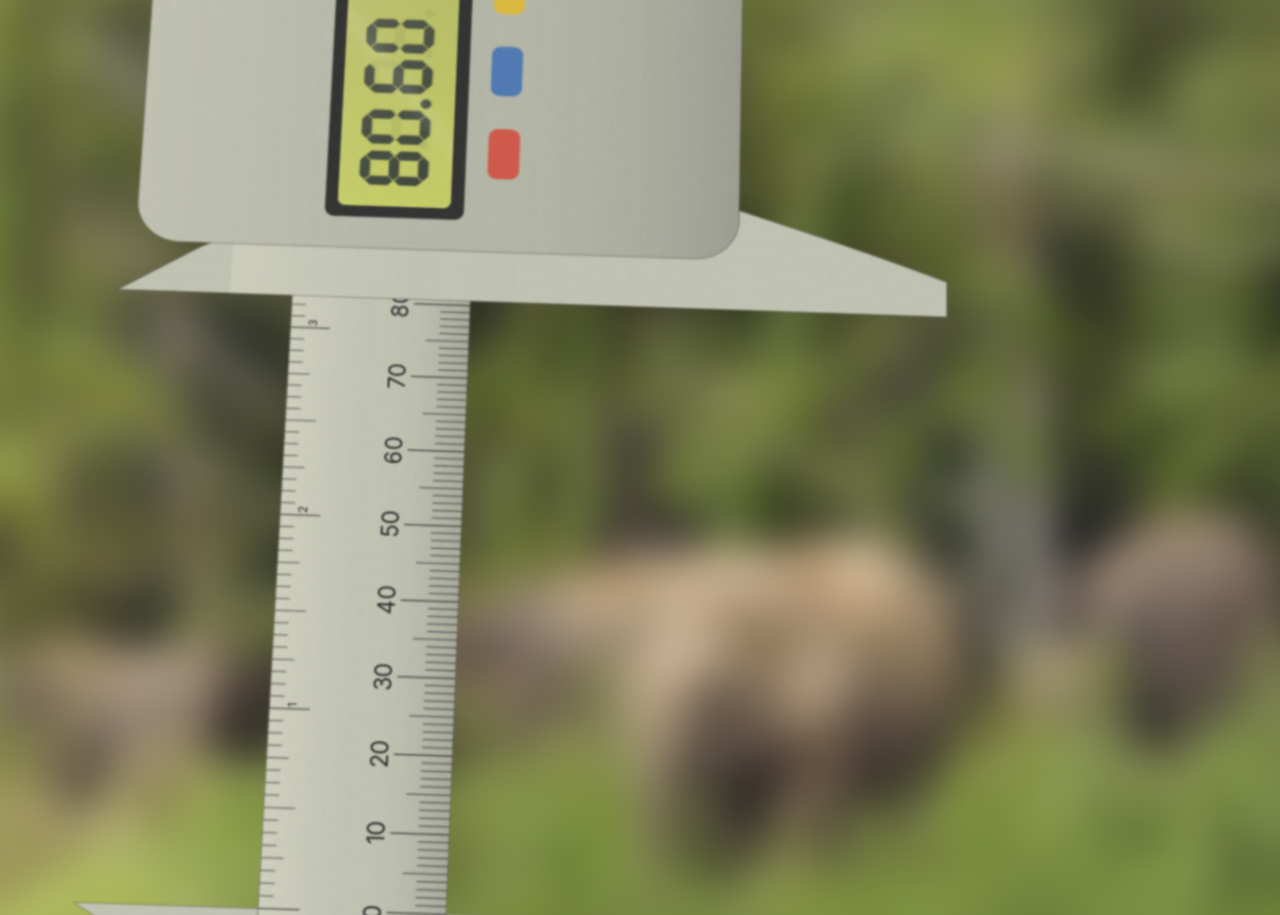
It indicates 80.60 mm
